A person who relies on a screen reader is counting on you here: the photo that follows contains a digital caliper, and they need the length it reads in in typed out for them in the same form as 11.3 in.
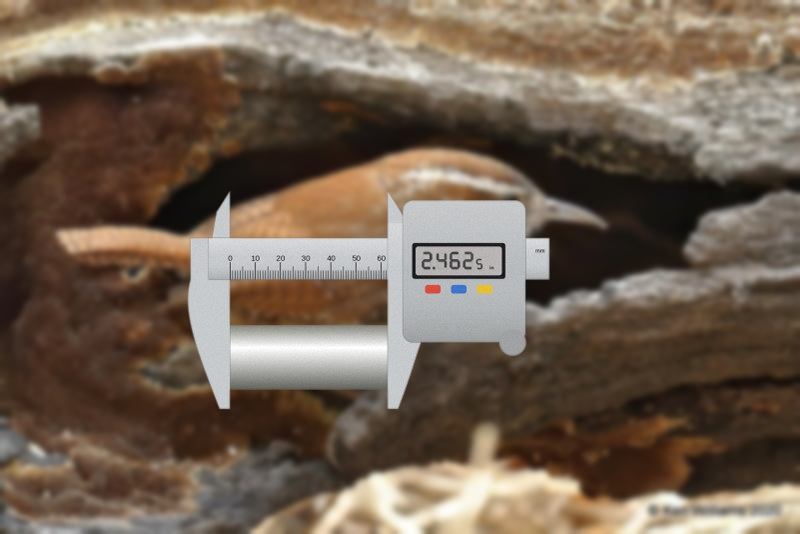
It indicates 2.4625 in
